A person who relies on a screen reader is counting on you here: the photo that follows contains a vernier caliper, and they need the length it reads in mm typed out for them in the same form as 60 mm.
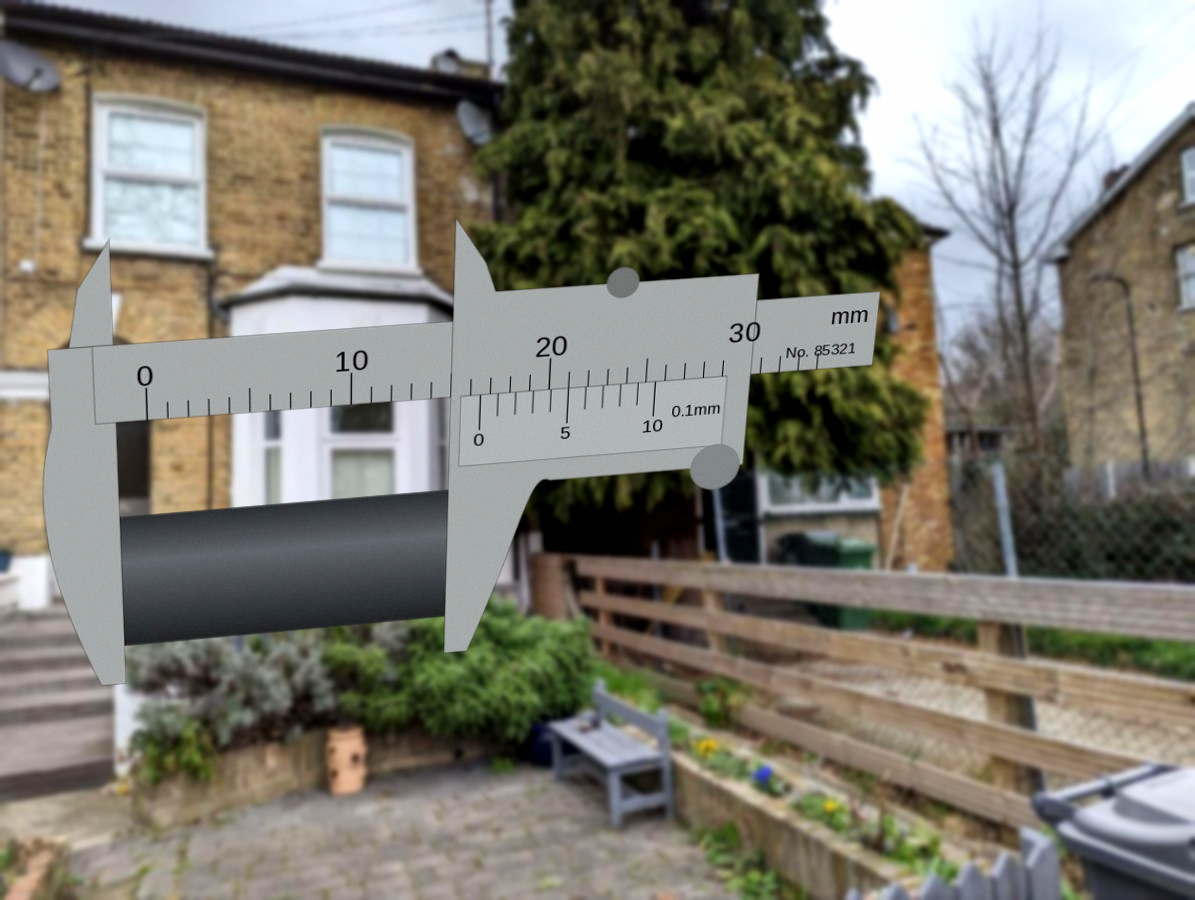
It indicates 16.5 mm
